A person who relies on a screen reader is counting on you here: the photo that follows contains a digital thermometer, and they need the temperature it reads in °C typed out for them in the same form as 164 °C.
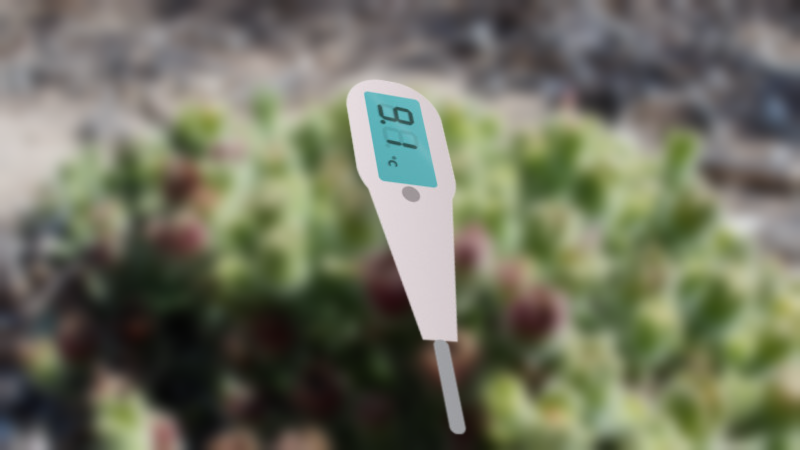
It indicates 9.1 °C
